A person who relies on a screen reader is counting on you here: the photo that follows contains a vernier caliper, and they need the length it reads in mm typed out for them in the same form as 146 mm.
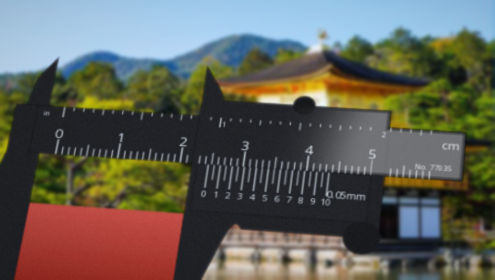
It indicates 24.5 mm
